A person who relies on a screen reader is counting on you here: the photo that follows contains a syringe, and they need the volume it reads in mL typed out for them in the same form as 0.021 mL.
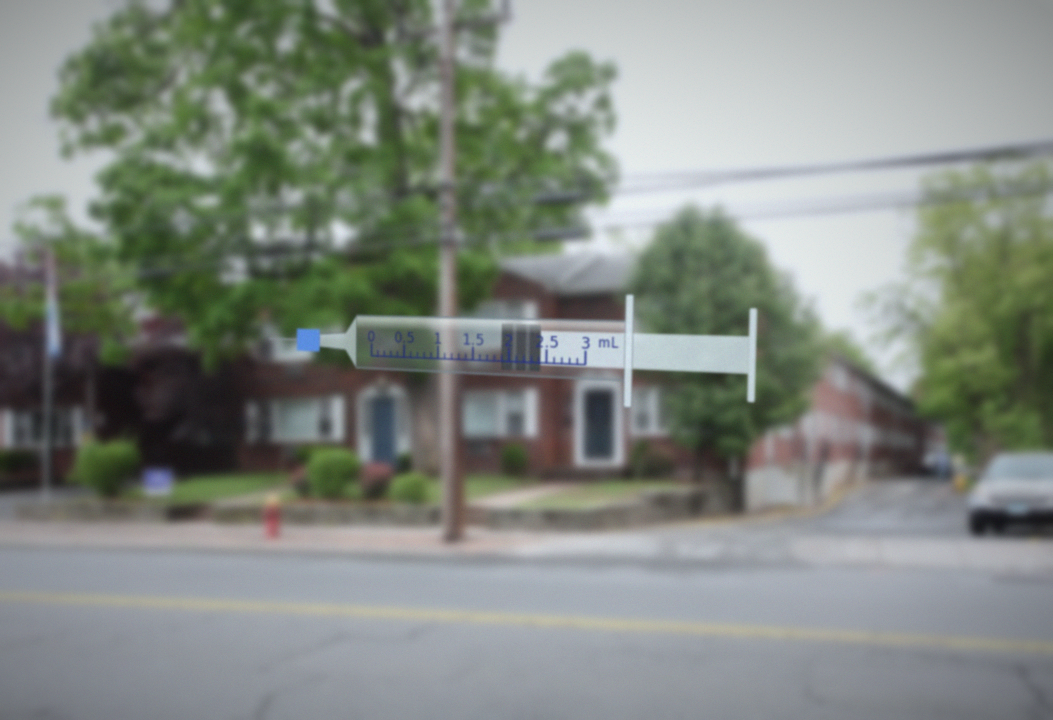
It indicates 1.9 mL
